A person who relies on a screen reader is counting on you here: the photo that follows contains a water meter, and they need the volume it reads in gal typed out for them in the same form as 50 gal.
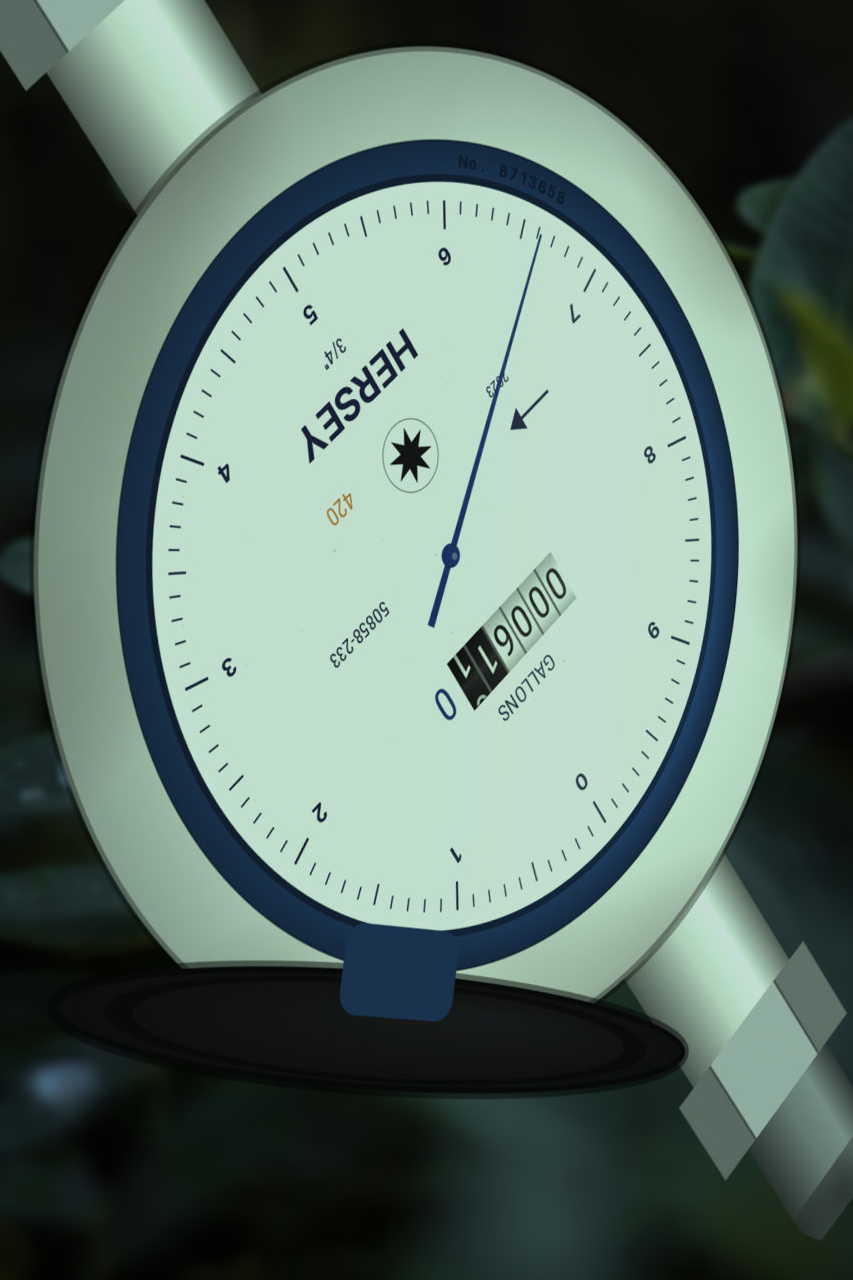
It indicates 6106.6 gal
